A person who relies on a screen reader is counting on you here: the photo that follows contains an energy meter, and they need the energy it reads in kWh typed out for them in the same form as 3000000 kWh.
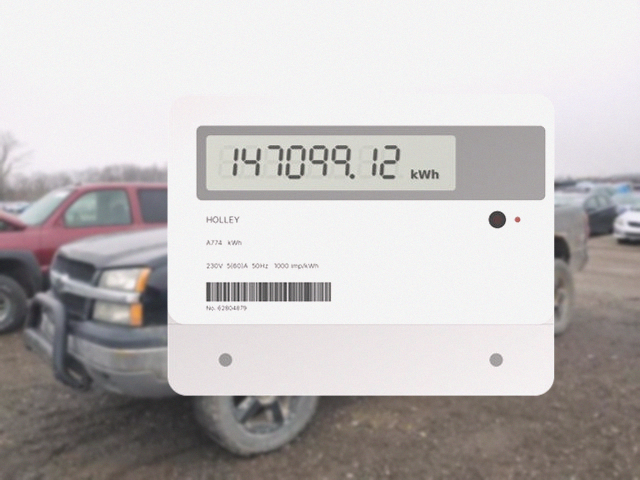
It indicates 147099.12 kWh
